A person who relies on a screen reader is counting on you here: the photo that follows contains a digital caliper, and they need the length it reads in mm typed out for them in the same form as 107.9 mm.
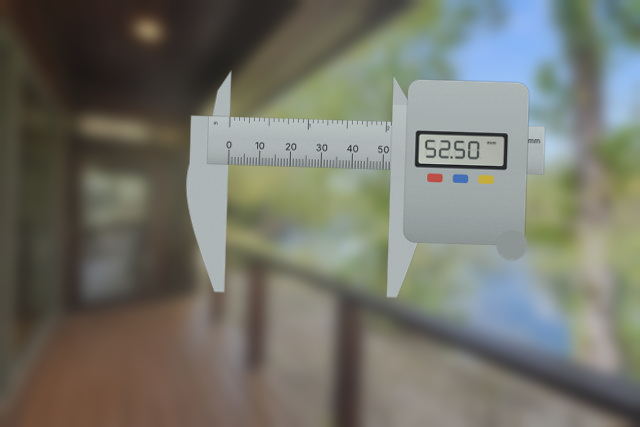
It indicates 52.50 mm
